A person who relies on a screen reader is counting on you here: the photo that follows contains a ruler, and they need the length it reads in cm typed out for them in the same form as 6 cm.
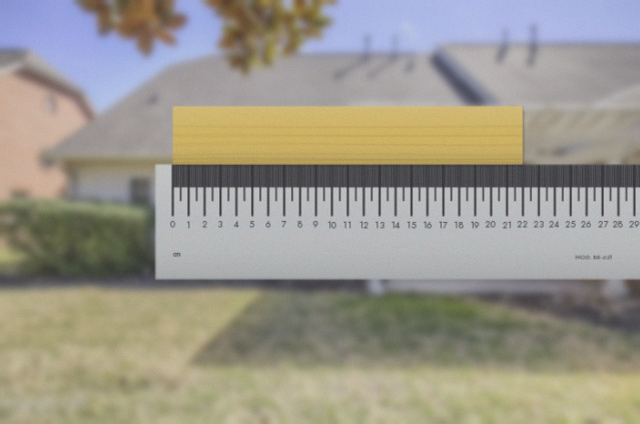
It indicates 22 cm
